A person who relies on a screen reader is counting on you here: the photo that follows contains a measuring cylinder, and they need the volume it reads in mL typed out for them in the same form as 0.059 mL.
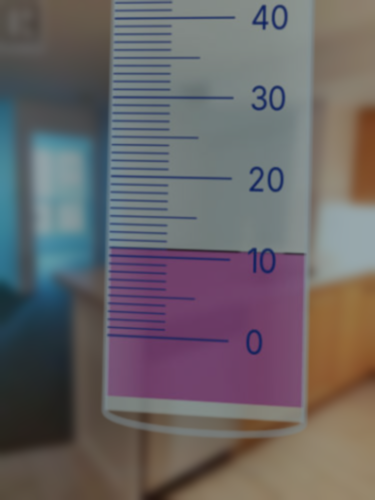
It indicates 11 mL
